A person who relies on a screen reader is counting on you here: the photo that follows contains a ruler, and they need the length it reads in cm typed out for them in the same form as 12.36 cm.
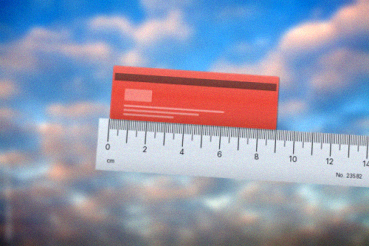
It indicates 9 cm
